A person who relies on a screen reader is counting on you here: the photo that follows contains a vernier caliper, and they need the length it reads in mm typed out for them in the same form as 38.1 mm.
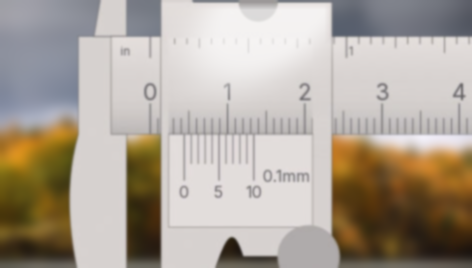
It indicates 4.4 mm
